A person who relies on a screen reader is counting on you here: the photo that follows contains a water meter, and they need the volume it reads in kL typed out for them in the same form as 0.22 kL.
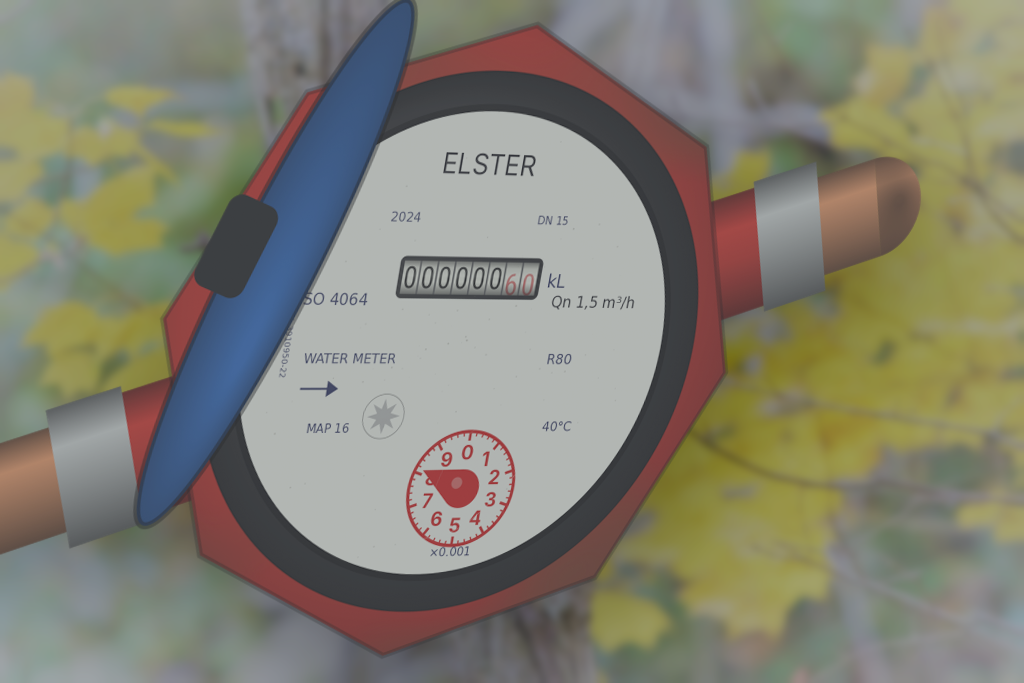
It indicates 0.598 kL
